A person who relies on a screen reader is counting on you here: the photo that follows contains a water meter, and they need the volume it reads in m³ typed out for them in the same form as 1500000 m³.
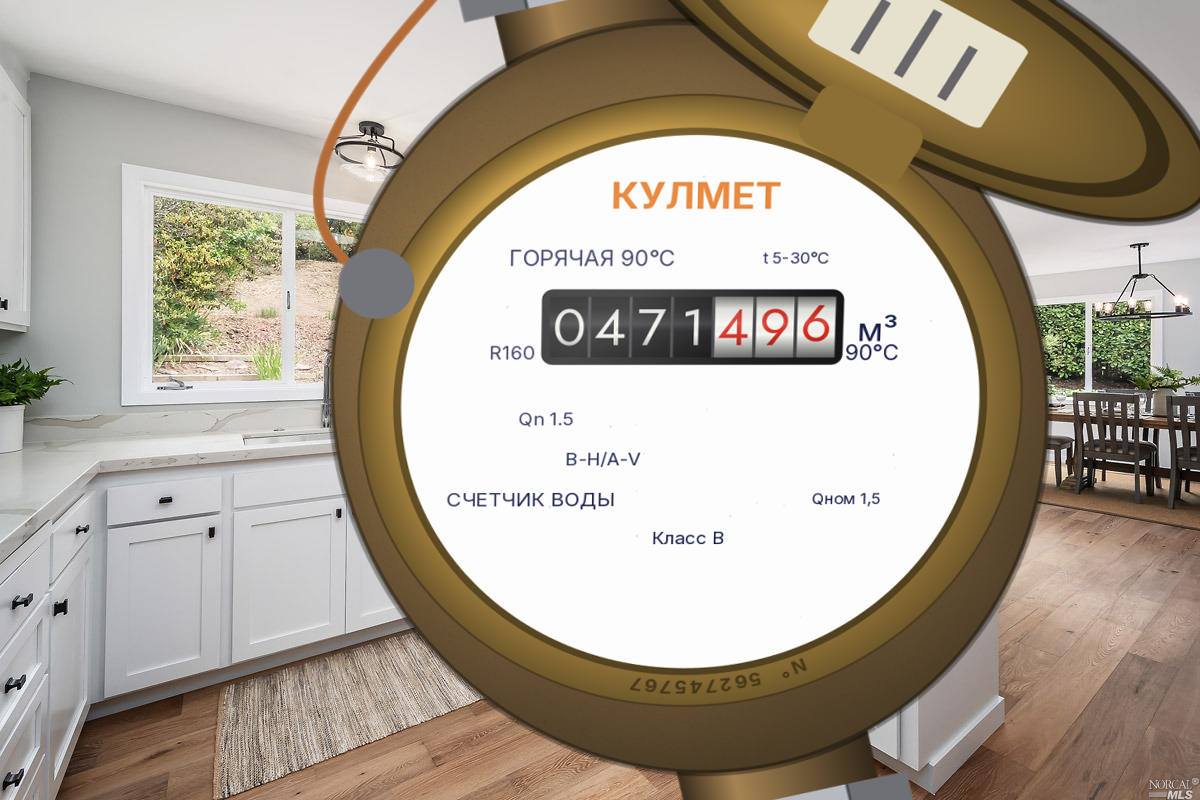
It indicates 471.496 m³
